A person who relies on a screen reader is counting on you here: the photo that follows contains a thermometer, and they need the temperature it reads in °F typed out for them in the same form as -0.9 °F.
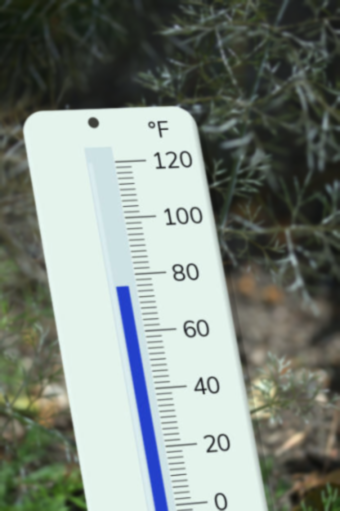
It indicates 76 °F
